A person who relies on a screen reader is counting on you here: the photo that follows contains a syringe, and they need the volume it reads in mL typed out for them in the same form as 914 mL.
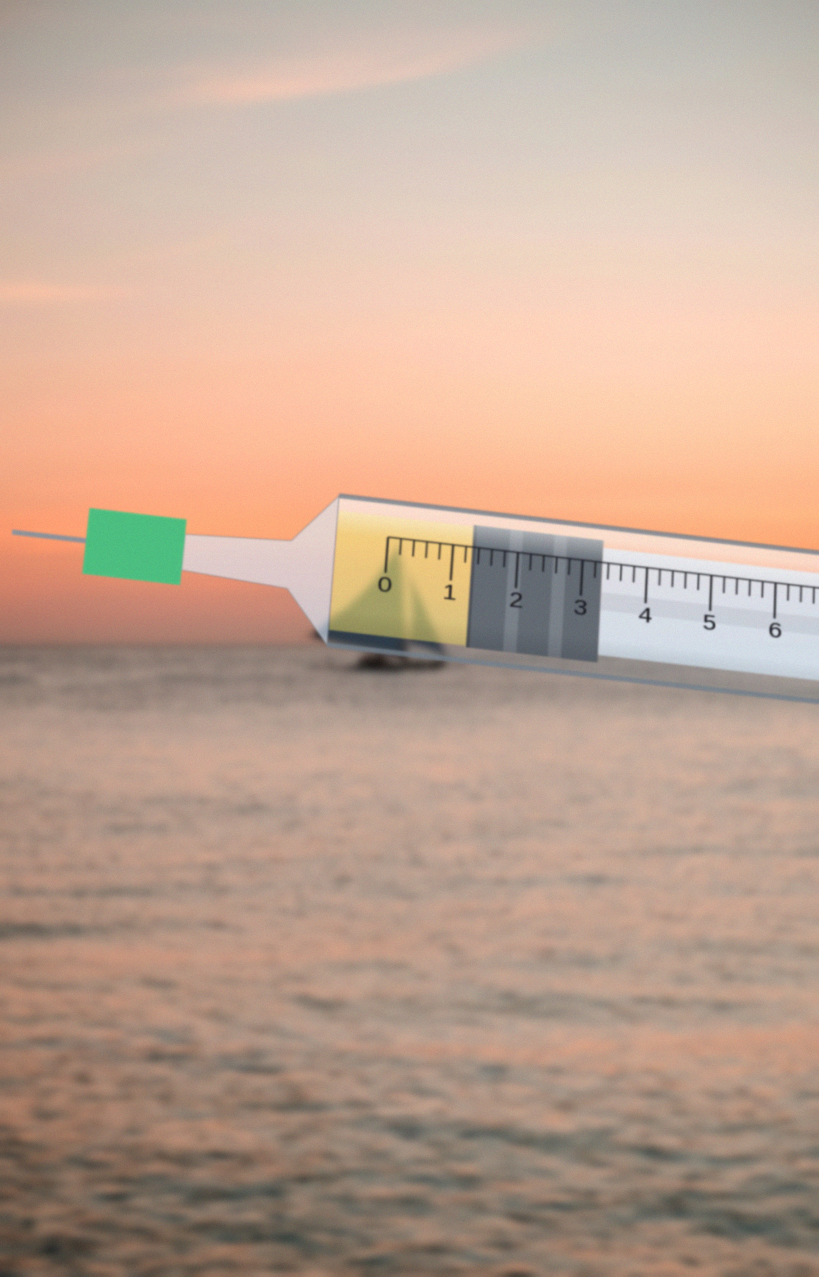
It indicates 1.3 mL
